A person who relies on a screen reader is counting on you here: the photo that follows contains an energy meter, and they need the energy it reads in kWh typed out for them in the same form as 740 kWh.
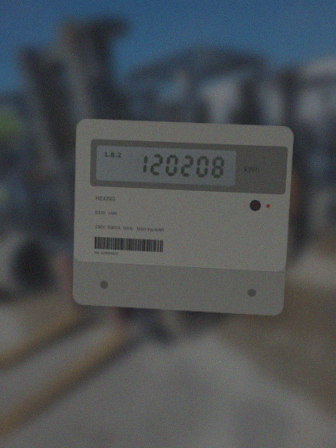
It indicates 120208 kWh
